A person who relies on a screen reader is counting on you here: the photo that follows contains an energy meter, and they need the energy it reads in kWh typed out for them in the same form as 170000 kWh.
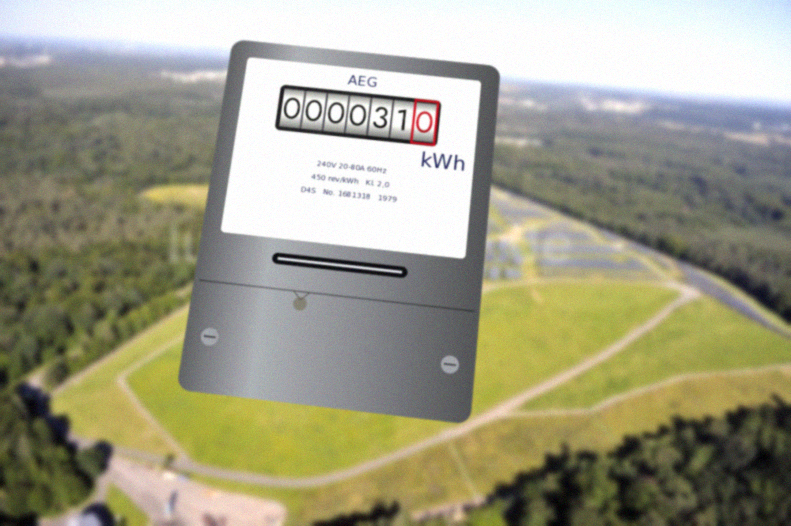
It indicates 31.0 kWh
